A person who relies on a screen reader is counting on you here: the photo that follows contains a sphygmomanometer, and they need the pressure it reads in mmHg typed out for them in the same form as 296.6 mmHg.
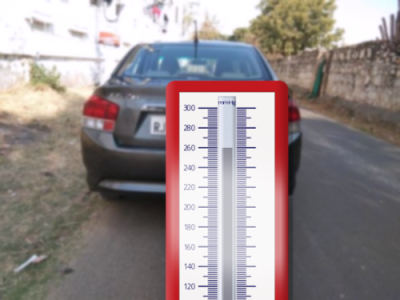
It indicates 260 mmHg
